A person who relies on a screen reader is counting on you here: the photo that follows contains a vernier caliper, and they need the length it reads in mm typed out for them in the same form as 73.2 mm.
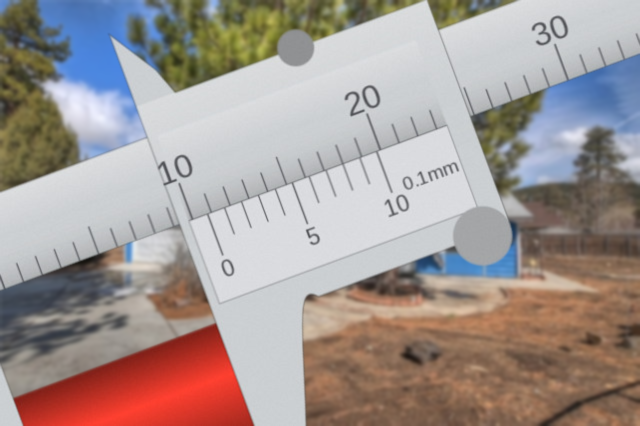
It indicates 10.8 mm
